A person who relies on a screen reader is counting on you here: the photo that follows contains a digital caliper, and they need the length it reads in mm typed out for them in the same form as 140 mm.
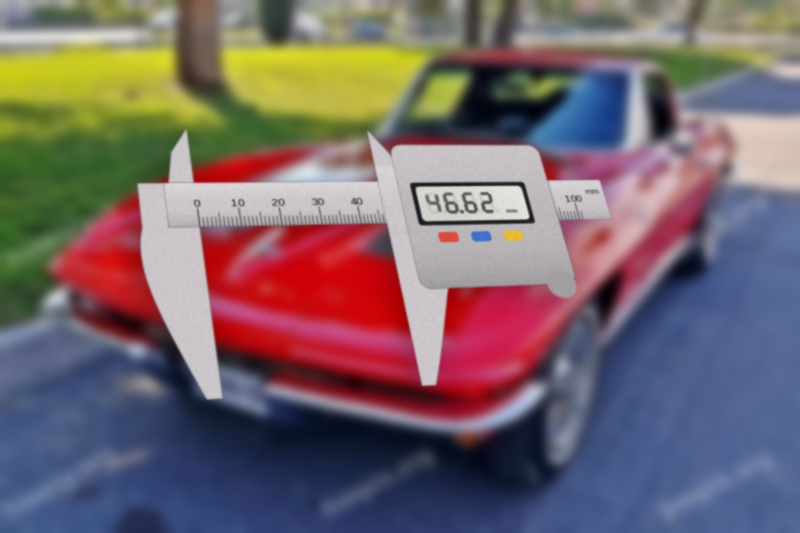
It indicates 46.62 mm
